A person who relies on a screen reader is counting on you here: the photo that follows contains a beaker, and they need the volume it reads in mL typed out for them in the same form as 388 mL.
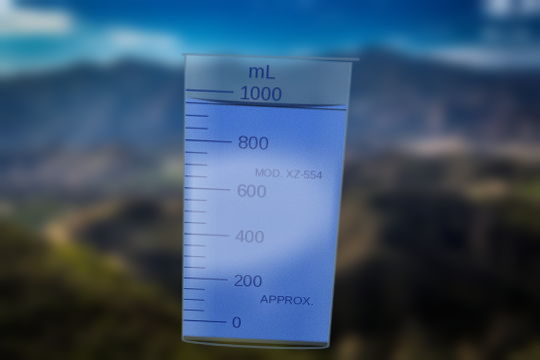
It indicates 950 mL
